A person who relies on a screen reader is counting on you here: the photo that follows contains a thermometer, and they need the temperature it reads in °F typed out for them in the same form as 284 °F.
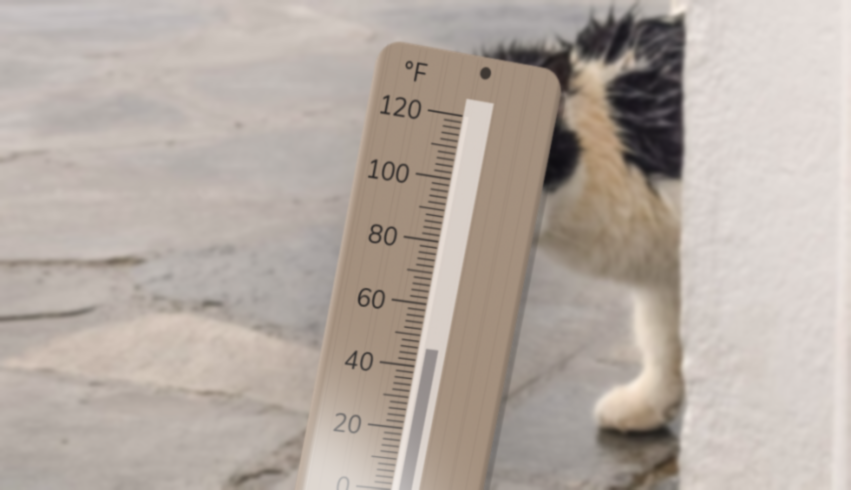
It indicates 46 °F
